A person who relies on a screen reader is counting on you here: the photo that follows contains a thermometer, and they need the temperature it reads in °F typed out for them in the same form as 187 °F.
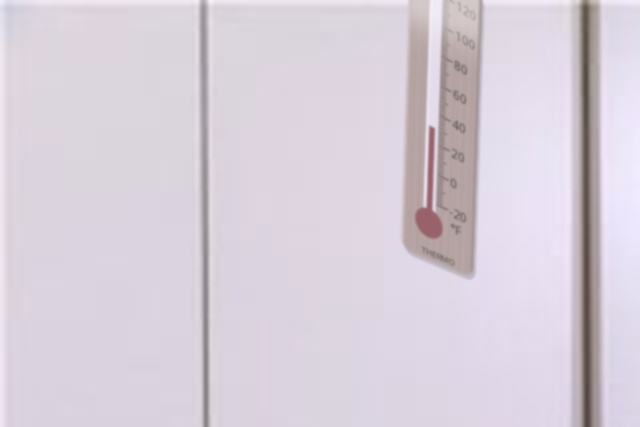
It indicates 30 °F
